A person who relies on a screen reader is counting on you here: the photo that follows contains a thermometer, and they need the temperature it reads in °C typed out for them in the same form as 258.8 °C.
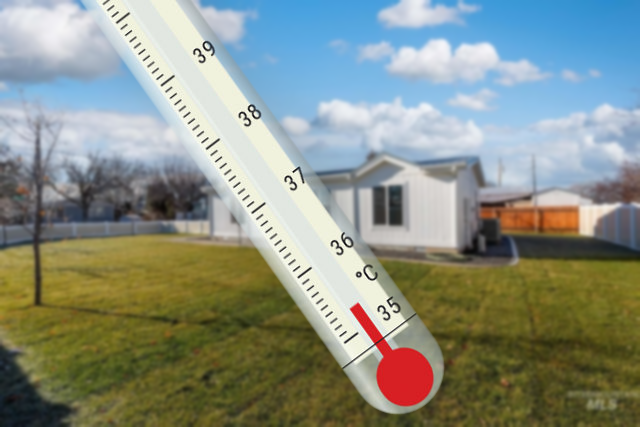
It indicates 35.3 °C
